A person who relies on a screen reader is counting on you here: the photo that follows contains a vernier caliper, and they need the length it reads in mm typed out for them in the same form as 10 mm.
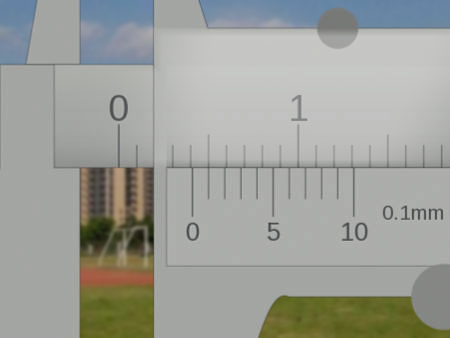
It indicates 4.1 mm
